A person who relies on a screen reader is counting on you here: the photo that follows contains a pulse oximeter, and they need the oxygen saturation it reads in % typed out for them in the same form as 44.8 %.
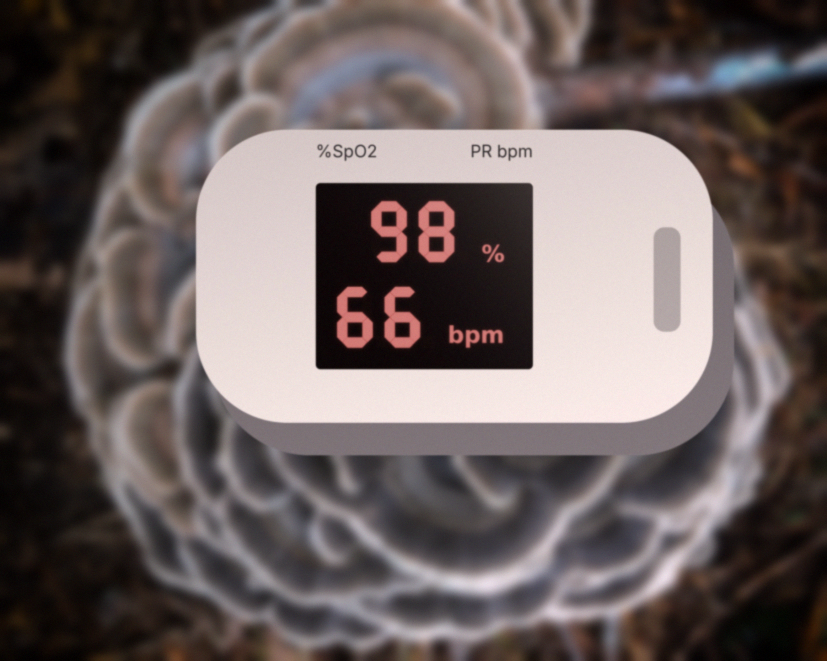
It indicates 98 %
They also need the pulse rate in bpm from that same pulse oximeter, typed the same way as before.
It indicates 66 bpm
